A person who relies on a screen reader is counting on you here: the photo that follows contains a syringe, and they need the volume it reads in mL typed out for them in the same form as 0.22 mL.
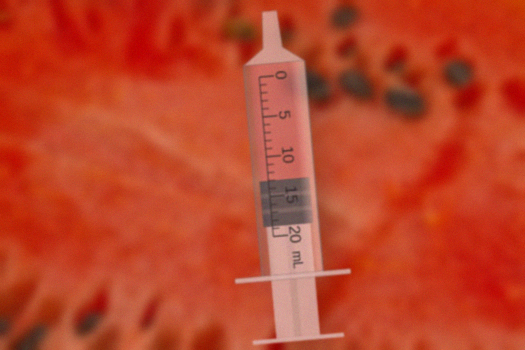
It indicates 13 mL
